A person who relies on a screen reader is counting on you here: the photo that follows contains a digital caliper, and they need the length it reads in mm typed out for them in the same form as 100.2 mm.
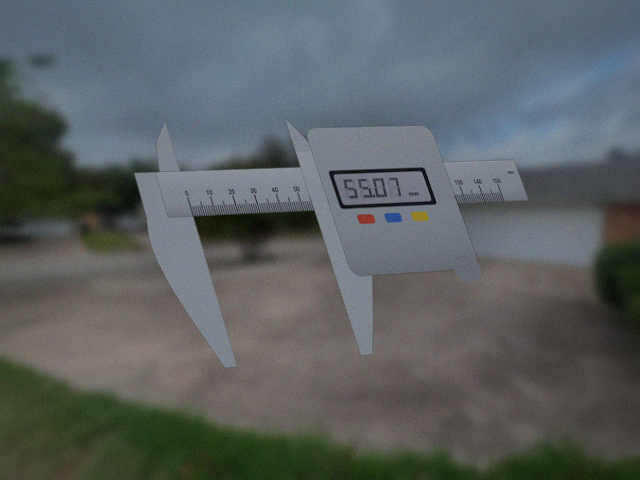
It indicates 55.07 mm
